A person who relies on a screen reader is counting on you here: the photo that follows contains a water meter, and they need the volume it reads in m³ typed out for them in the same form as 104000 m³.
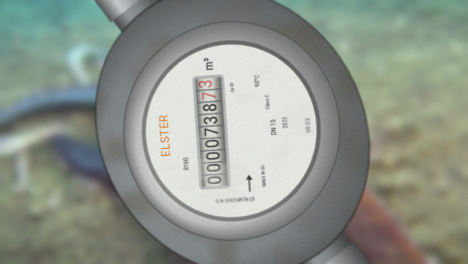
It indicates 738.73 m³
